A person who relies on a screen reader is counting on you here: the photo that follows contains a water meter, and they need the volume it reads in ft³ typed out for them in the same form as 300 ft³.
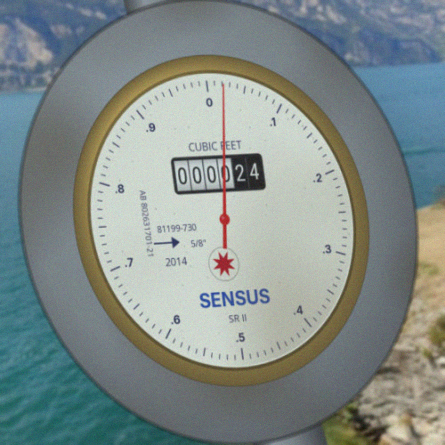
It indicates 24.02 ft³
